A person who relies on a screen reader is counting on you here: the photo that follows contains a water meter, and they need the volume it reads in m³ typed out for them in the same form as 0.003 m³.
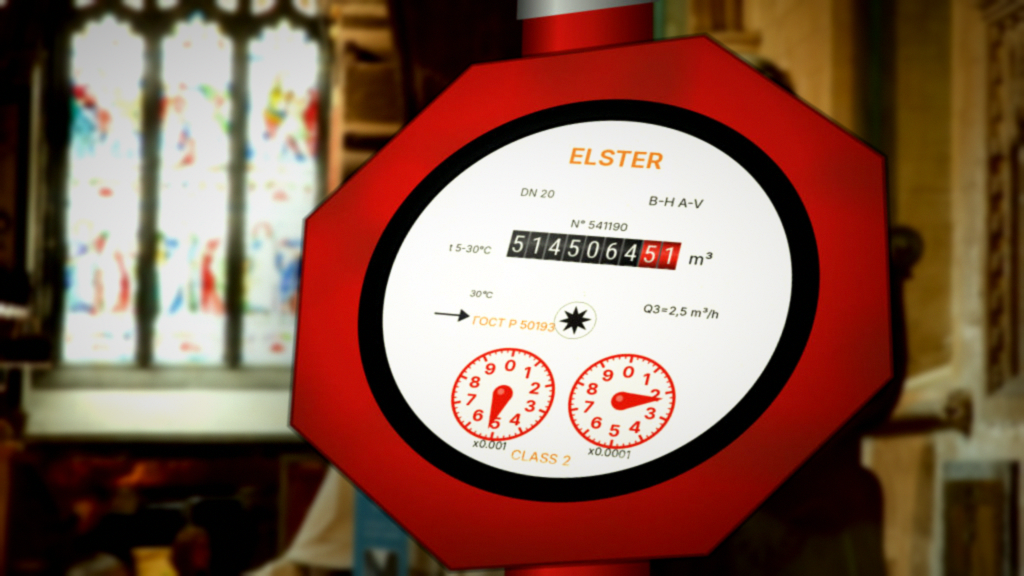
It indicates 5145064.5152 m³
